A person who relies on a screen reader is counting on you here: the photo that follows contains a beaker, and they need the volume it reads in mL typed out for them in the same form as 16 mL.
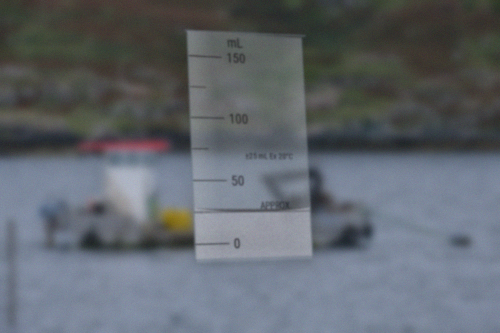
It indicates 25 mL
